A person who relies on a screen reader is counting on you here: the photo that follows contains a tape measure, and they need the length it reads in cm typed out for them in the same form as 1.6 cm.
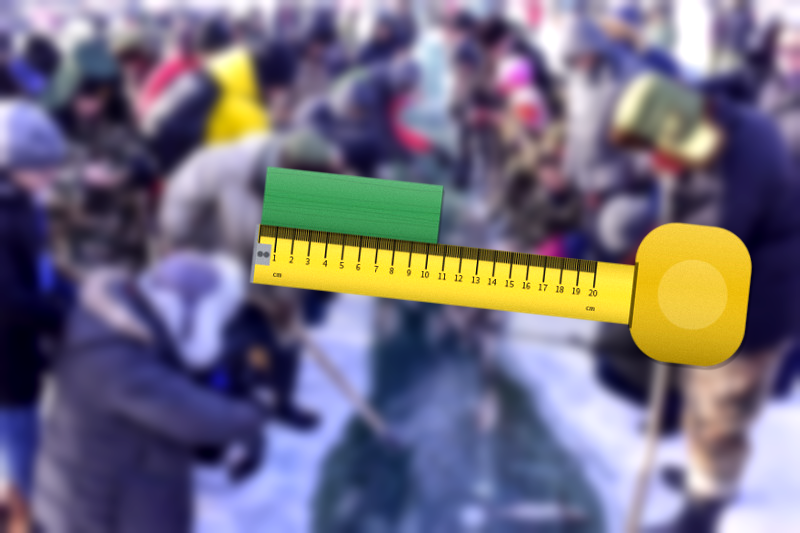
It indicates 10.5 cm
